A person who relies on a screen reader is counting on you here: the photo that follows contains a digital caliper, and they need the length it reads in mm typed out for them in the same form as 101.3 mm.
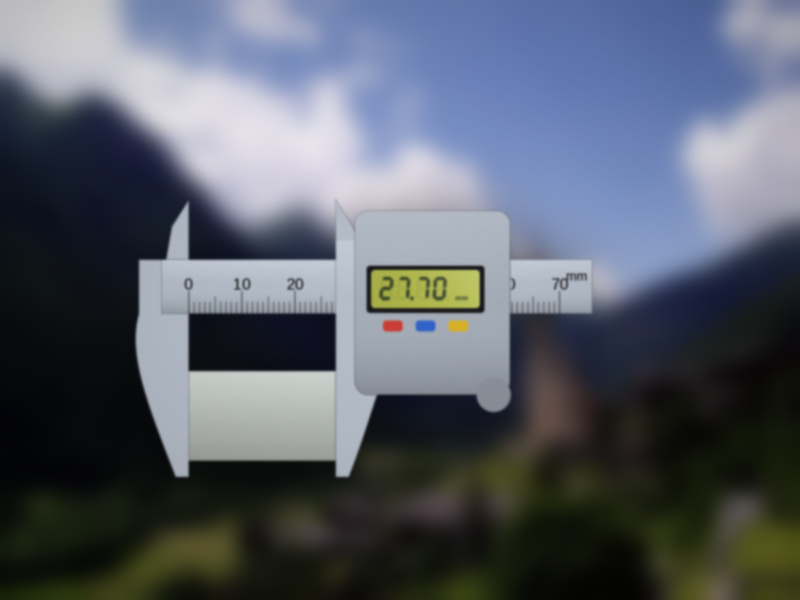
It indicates 27.70 mm
